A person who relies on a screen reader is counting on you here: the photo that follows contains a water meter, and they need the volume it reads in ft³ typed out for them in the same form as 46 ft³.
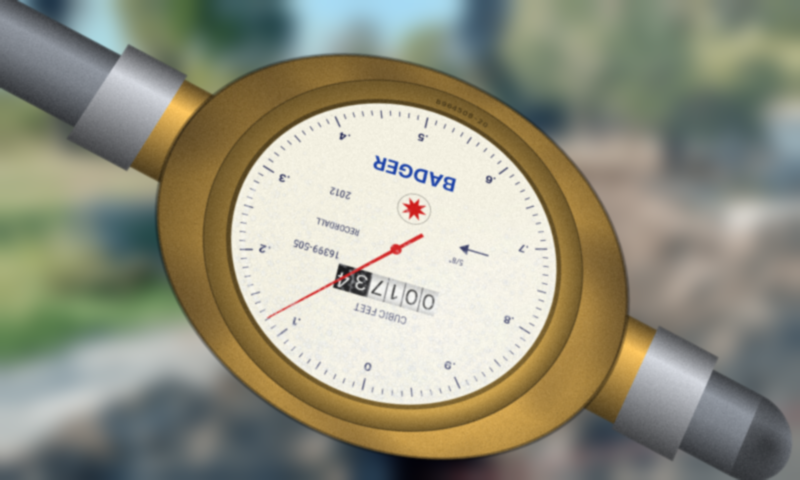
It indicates 1734.12 ft³
